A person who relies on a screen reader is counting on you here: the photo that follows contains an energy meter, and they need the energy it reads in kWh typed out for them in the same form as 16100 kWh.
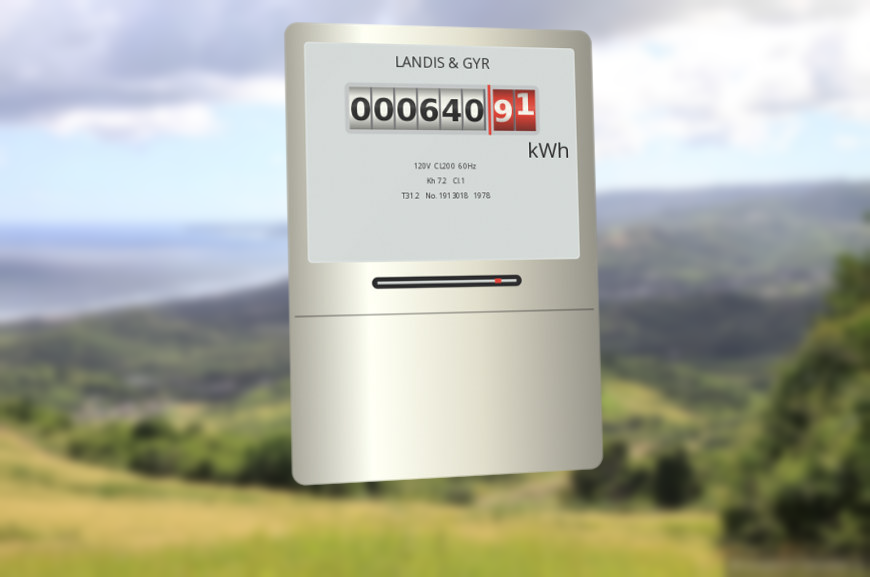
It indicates 640.91 kWh
